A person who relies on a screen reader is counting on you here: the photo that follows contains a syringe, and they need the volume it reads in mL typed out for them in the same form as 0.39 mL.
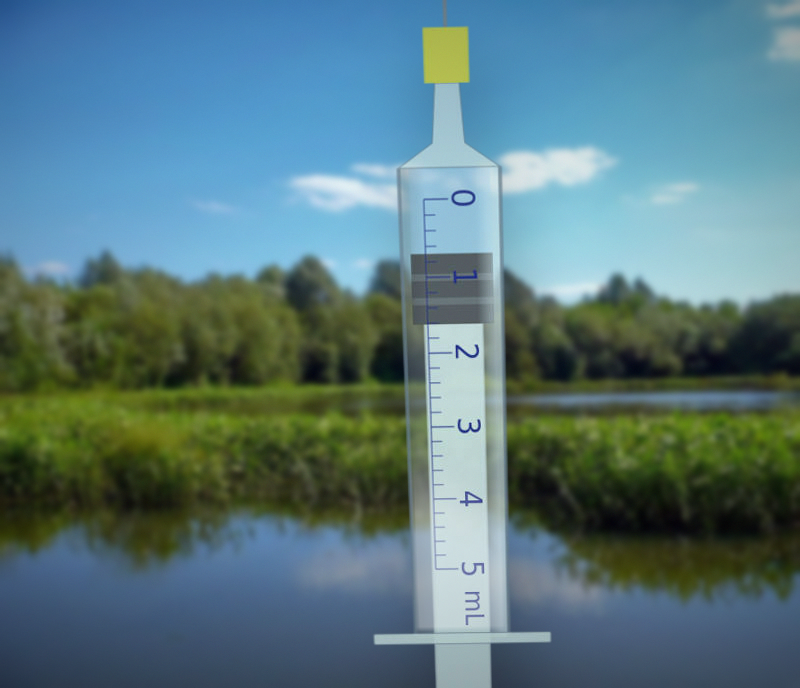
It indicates 0.7 mL
